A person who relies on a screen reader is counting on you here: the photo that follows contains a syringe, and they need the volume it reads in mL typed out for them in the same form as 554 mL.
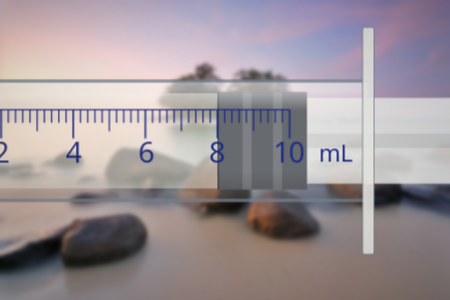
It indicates 8 mL
